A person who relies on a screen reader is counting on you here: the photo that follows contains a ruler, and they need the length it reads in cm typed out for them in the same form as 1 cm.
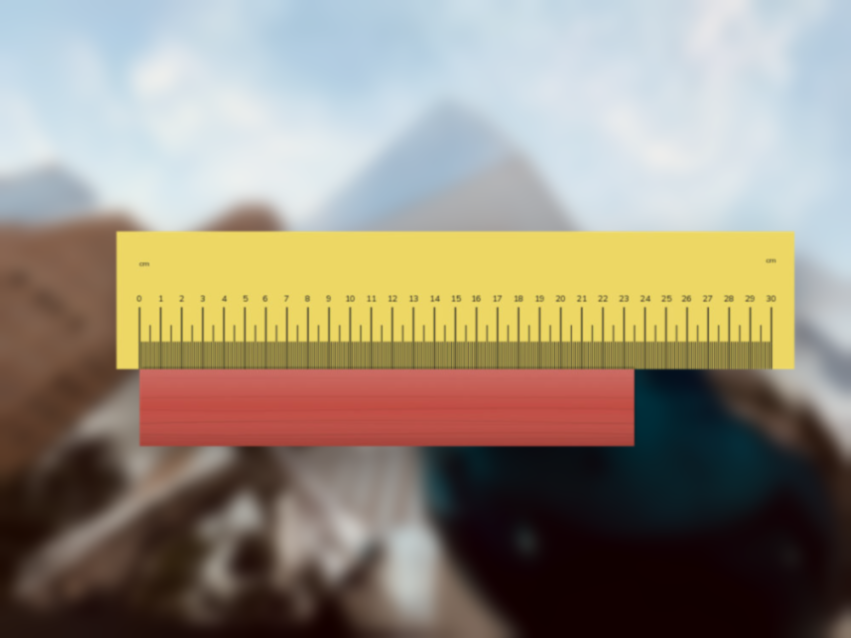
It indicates 23.5 cm
